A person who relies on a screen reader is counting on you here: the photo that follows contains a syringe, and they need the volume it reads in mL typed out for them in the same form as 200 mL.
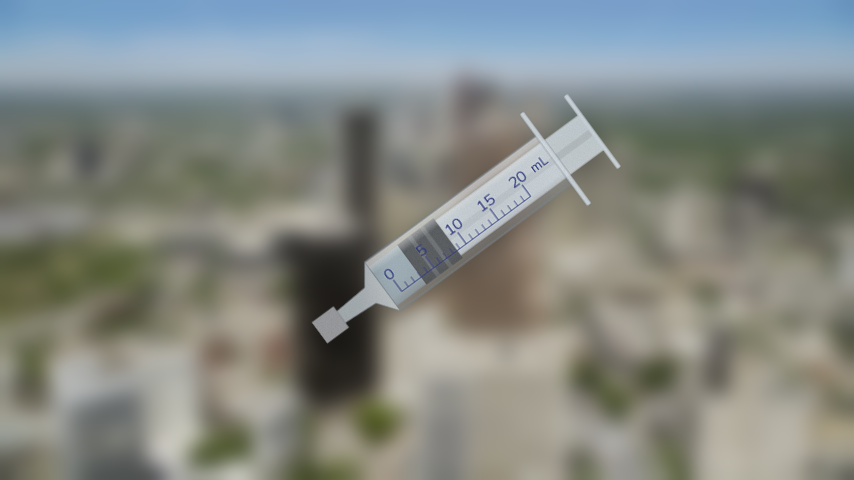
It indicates 3 mL
